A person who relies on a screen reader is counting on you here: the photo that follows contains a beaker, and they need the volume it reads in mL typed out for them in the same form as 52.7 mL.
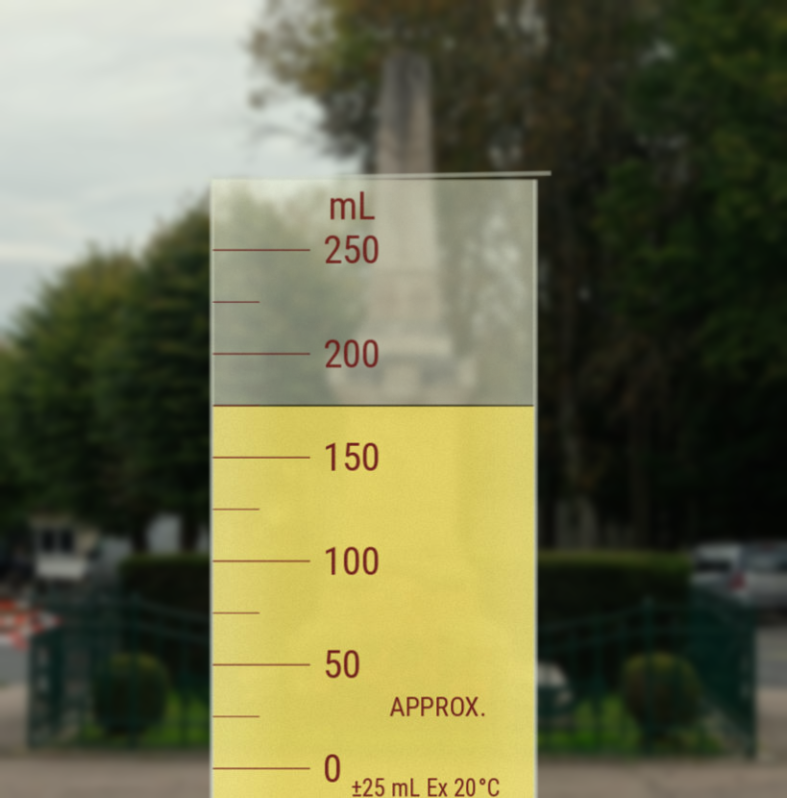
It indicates 175 mL
